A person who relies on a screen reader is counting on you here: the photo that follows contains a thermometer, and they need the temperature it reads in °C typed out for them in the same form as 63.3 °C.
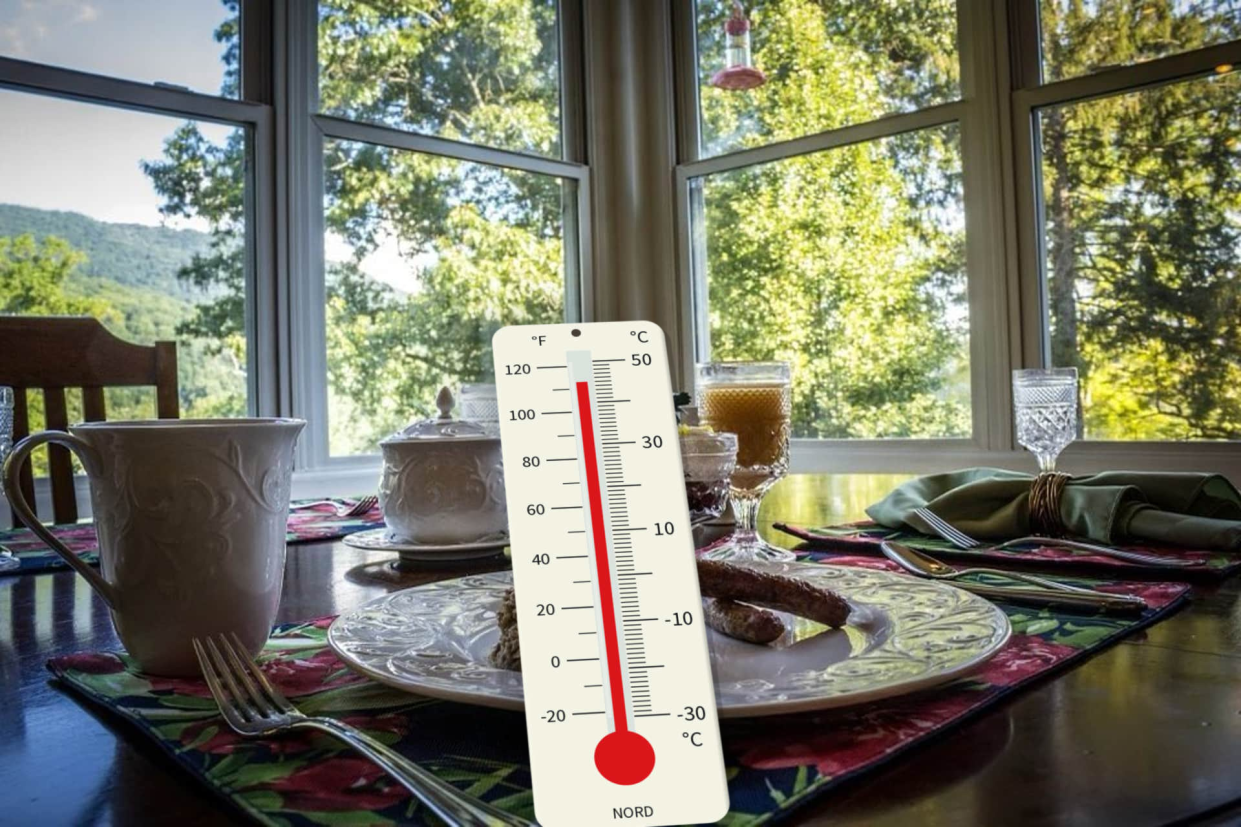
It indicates 45 °C
